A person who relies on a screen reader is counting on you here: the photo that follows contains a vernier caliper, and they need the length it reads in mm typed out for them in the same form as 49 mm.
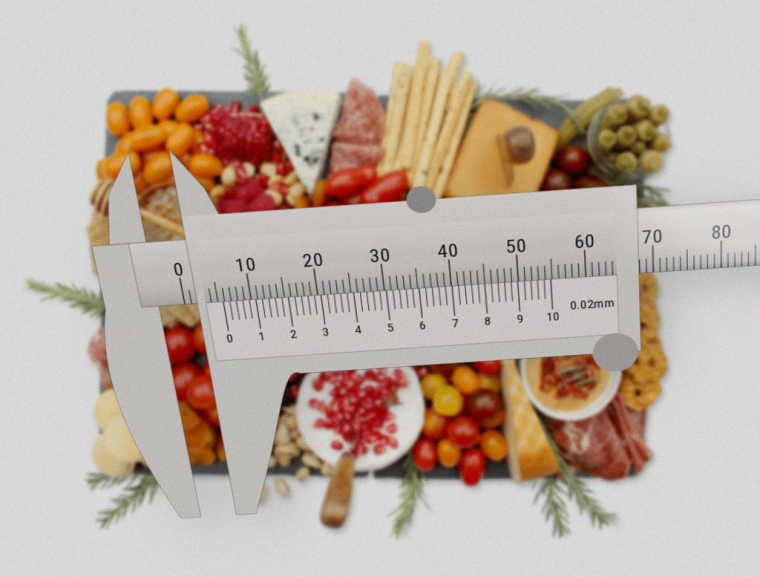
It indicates 5.8 mm
